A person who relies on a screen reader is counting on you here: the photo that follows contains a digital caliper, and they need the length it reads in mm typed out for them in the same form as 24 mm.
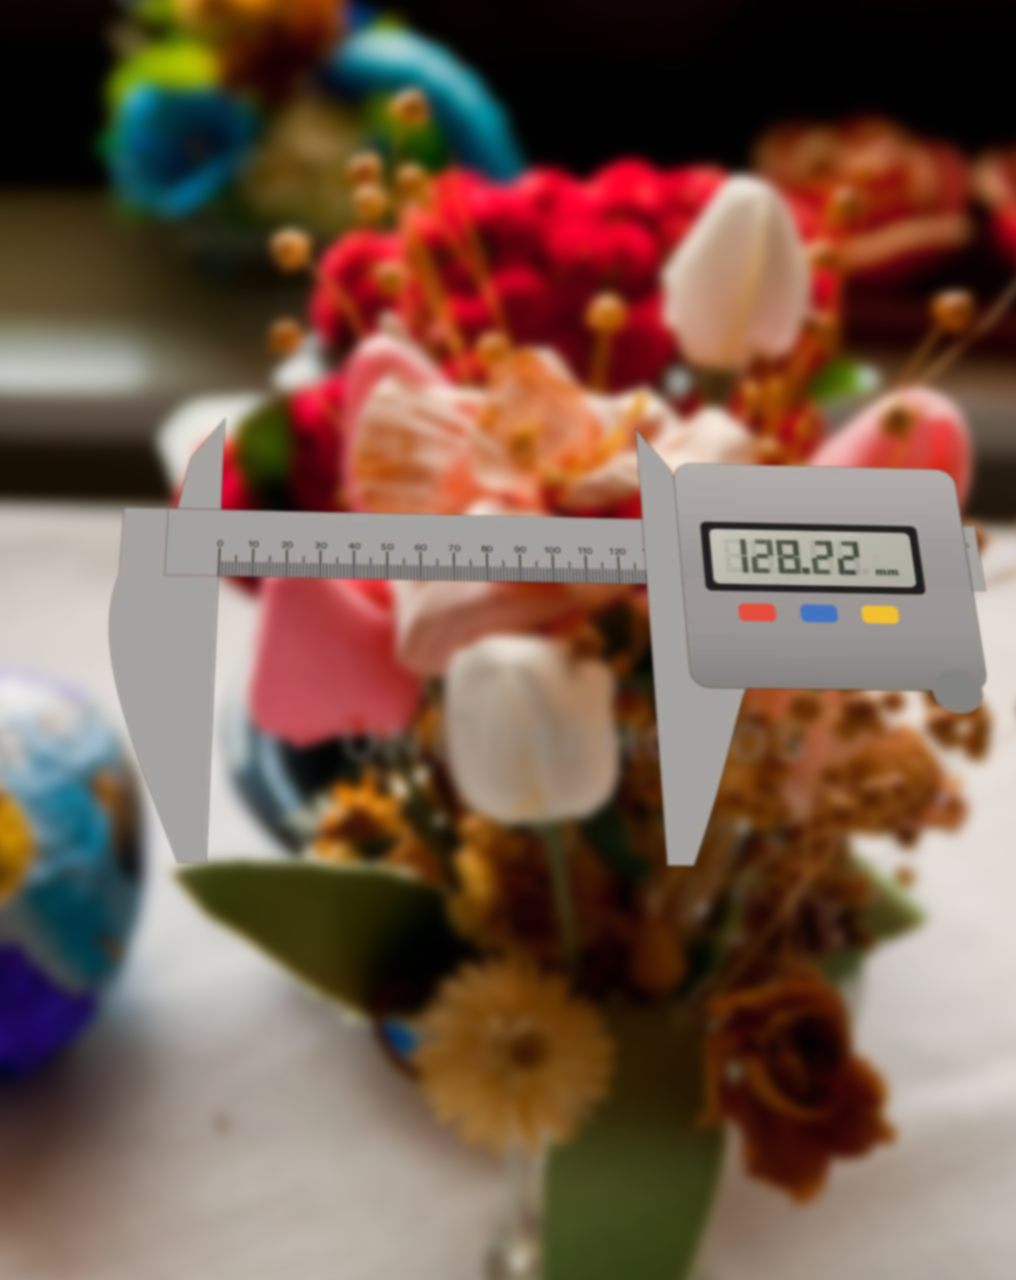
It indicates 128.22 mm
